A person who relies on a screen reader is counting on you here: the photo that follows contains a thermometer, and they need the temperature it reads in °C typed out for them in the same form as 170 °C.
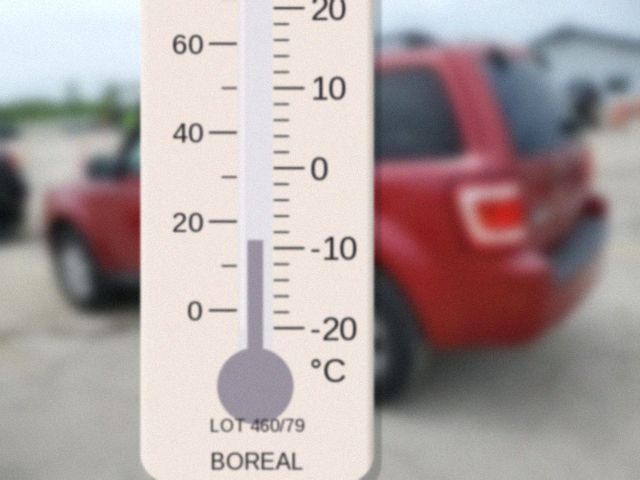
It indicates -9 °C
